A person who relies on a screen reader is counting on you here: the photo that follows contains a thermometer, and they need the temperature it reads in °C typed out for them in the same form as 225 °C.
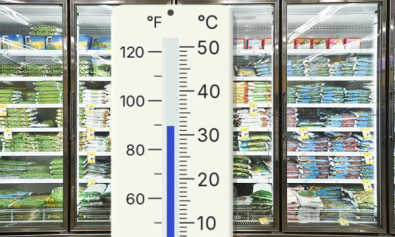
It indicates 32 °C
